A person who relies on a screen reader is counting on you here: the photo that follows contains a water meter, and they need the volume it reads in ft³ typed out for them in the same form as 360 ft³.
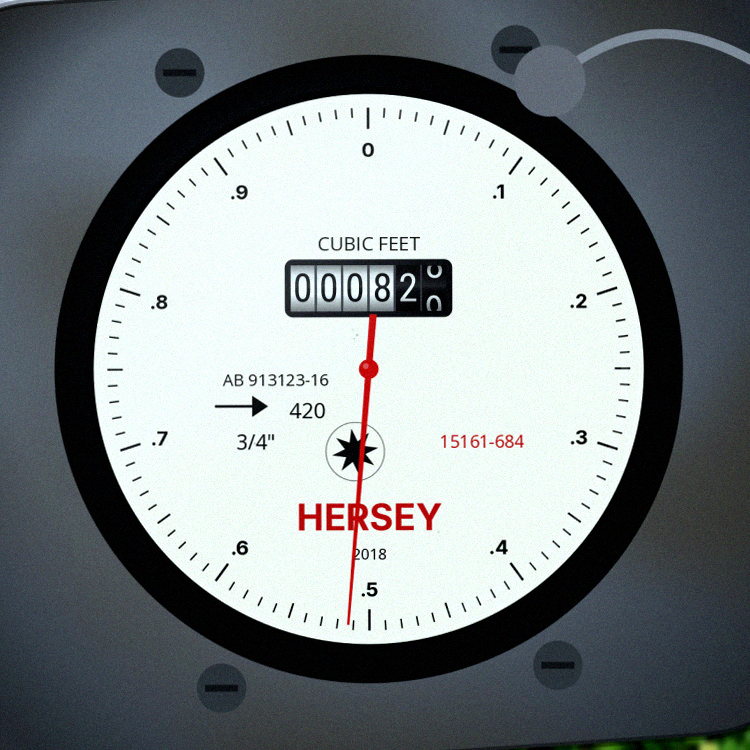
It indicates 828.51 ft³
